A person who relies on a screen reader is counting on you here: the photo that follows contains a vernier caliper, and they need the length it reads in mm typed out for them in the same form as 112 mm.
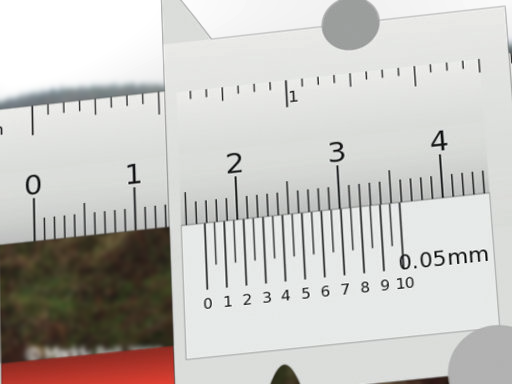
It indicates 16.8 mm
